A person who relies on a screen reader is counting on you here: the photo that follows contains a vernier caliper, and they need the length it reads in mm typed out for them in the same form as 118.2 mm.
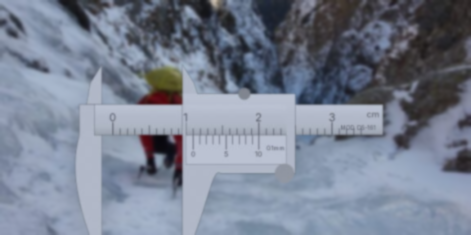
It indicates 11.0 mm
